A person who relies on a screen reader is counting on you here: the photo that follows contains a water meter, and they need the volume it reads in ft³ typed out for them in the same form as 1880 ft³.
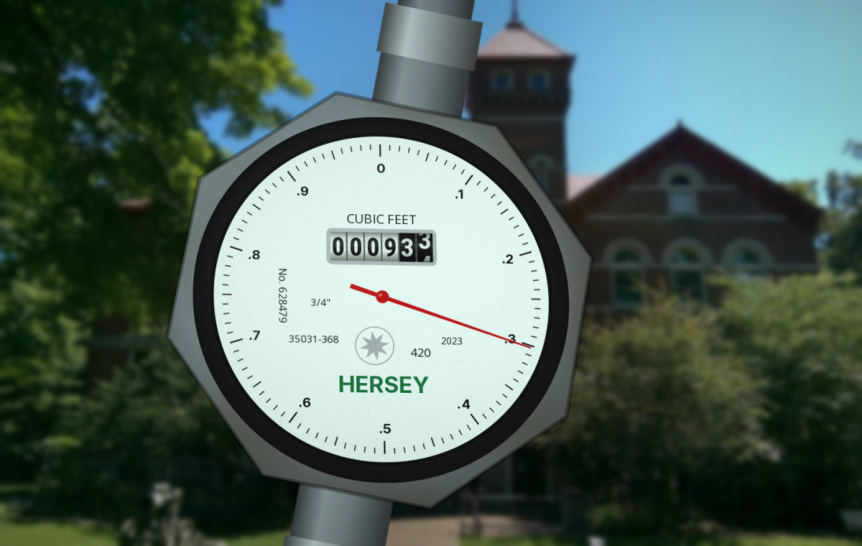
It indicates 933.30 ft³
